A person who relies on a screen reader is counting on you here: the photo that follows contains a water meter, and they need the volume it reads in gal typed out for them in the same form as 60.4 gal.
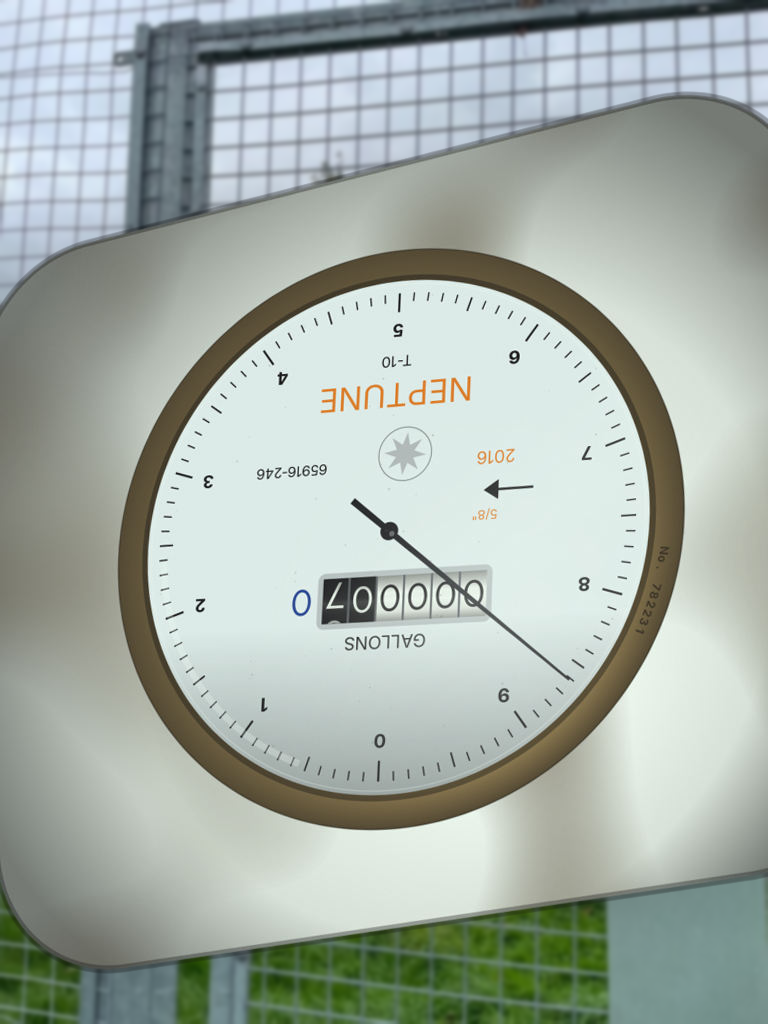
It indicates 68.6 gal
